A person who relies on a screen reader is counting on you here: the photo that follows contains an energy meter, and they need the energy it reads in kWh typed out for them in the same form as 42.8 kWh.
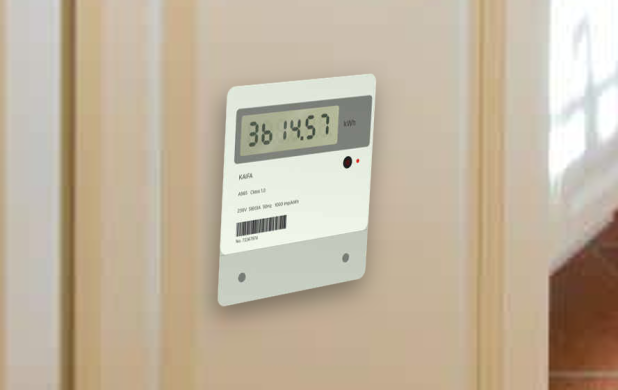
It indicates 3614.57 kWh
